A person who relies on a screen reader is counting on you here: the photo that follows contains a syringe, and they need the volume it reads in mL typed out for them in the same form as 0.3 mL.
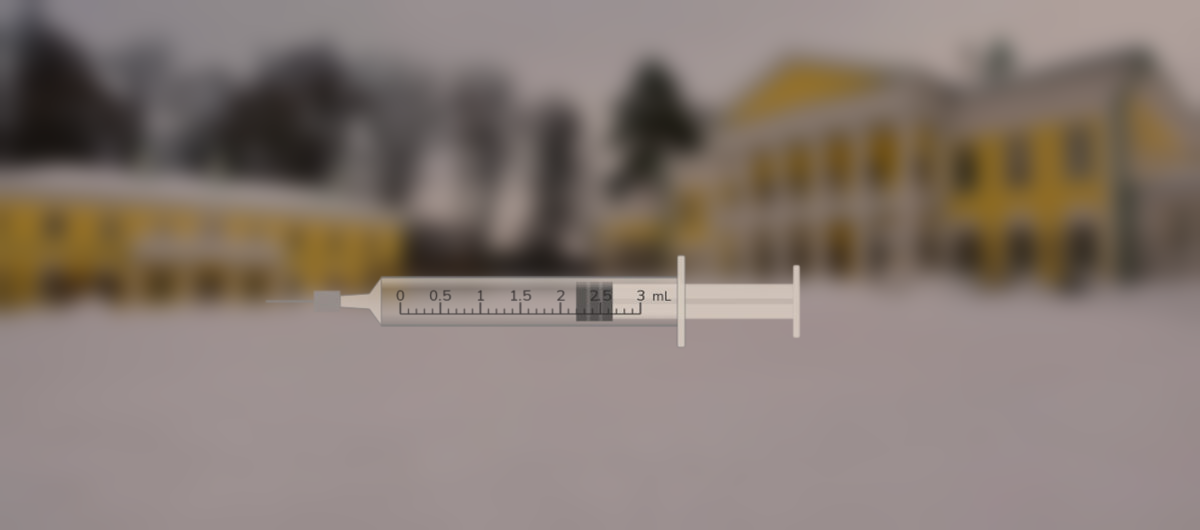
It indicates 2.2 mL
